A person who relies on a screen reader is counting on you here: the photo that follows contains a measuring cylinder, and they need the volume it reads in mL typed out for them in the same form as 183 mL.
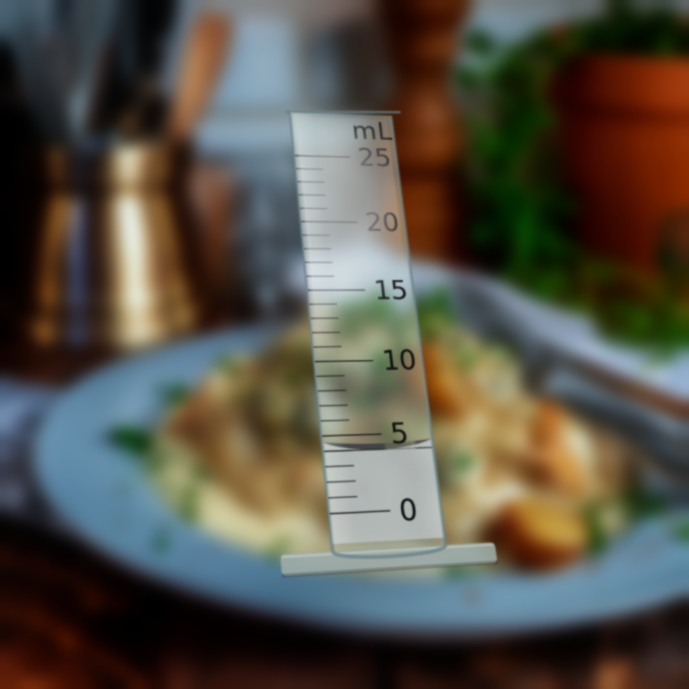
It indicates 4 mL
